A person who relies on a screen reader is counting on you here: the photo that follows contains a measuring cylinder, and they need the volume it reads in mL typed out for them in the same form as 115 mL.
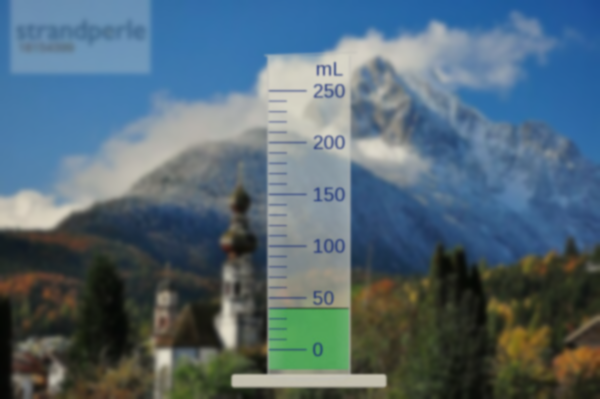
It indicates 40 mL
